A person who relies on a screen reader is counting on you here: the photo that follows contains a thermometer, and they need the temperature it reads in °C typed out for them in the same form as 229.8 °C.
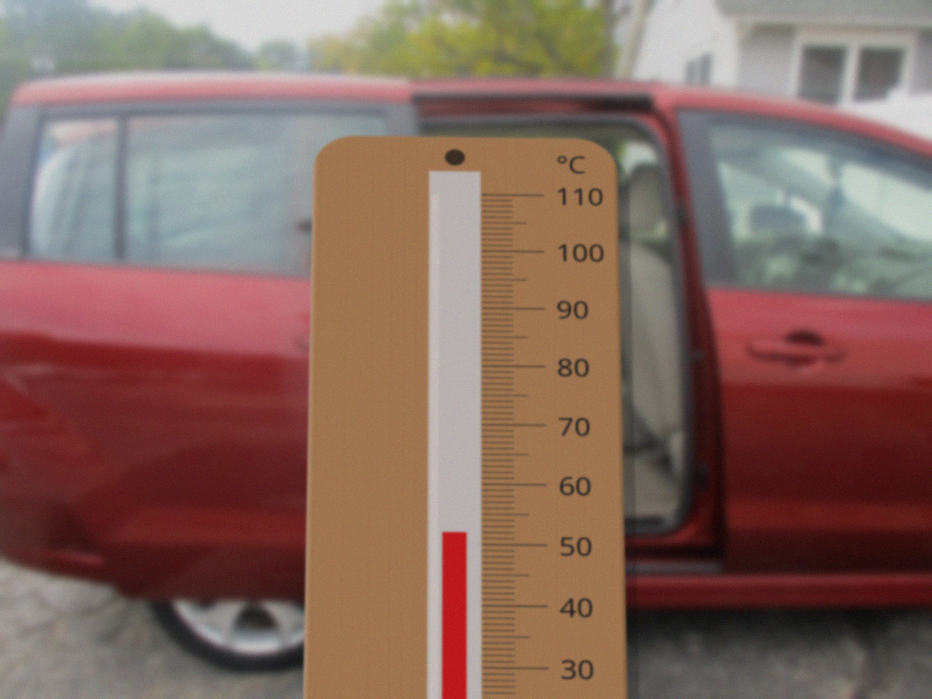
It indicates 52 °C
